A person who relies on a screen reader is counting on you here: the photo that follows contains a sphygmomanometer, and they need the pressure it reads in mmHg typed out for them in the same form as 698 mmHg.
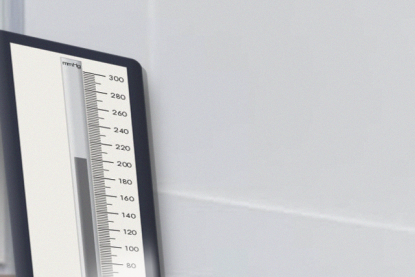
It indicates 200 mmHg
